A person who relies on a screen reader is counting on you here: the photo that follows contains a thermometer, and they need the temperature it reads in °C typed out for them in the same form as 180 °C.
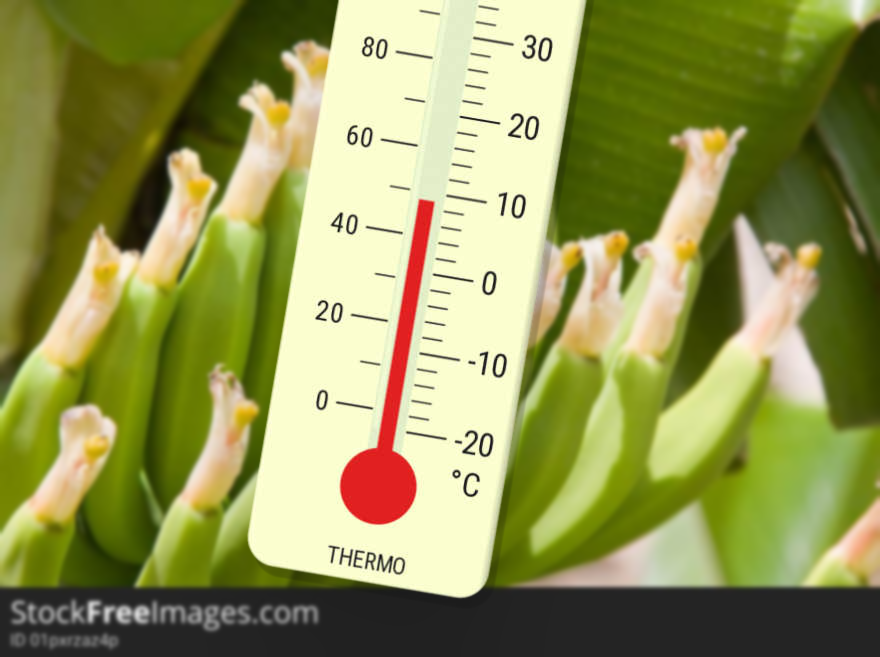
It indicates 9 °C
